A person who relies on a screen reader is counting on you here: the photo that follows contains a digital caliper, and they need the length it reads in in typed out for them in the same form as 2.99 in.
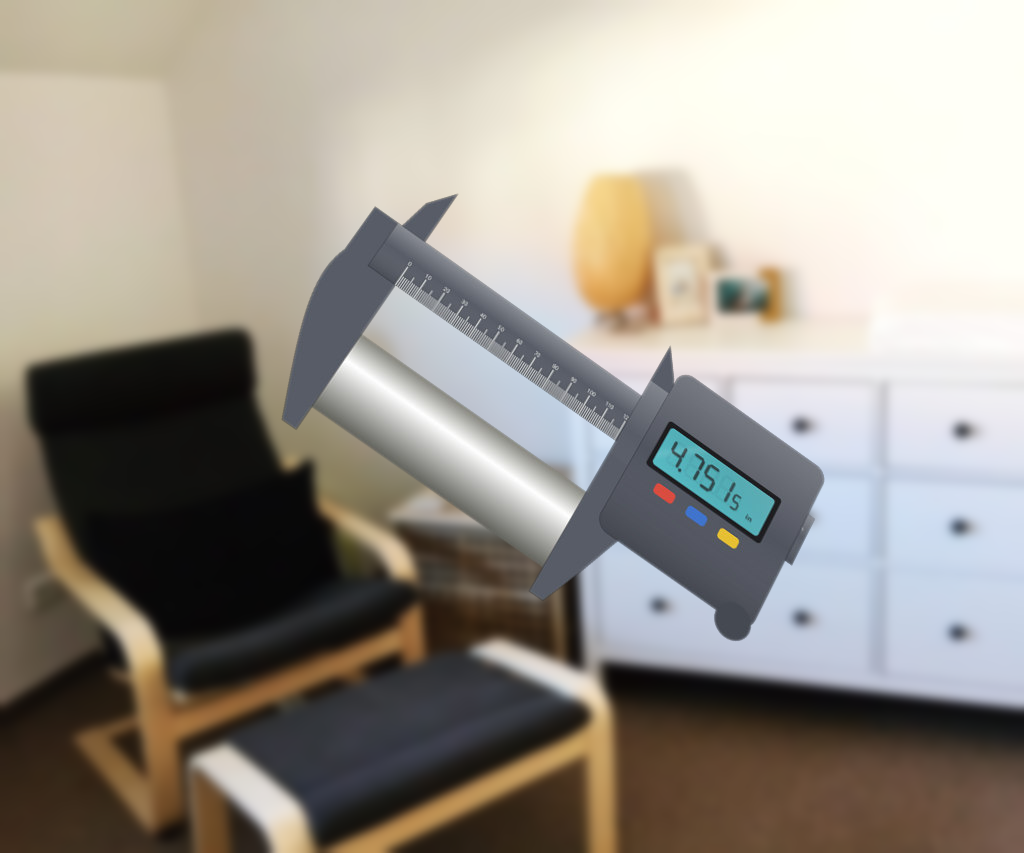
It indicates 4.7515 in
